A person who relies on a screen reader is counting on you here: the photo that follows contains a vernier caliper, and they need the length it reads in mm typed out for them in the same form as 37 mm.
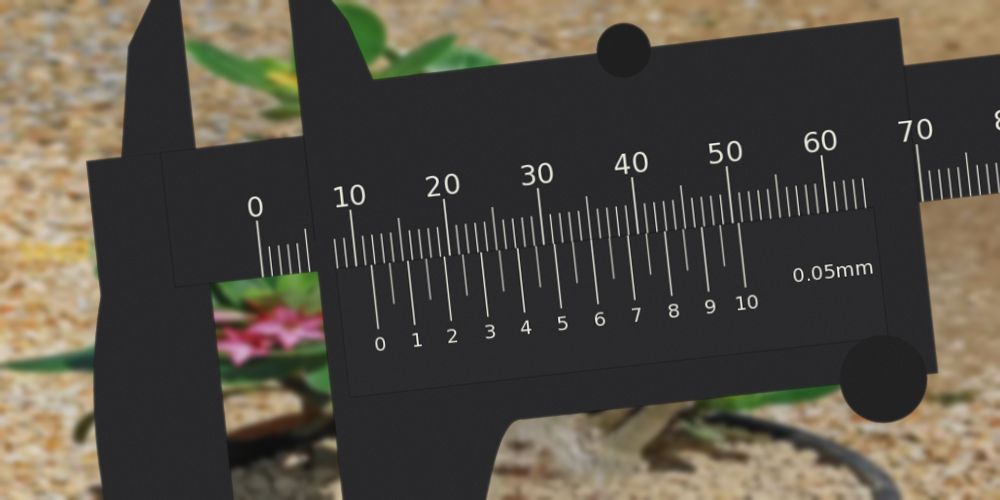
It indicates 11.6 mm
